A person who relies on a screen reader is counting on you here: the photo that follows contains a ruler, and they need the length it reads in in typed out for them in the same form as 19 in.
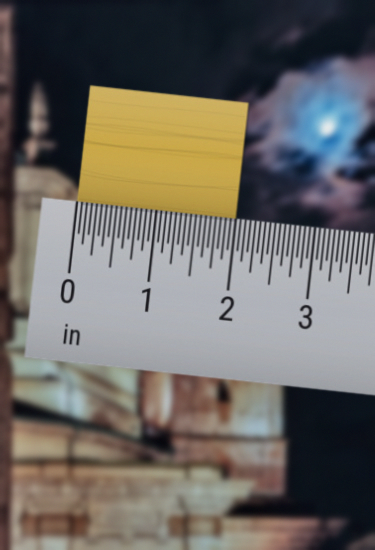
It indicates 2 in
